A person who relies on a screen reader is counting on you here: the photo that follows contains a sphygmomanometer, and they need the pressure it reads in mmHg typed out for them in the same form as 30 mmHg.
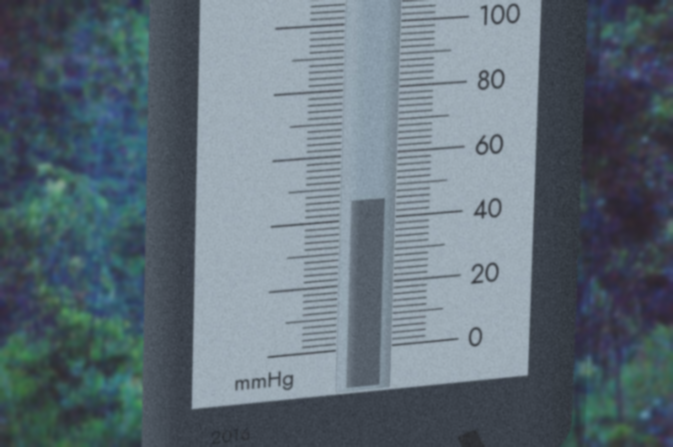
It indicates 46 mmHg
